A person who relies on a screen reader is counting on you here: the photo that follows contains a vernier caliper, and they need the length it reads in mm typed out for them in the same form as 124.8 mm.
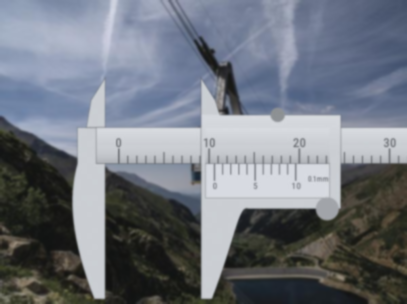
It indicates 10.6 mm
